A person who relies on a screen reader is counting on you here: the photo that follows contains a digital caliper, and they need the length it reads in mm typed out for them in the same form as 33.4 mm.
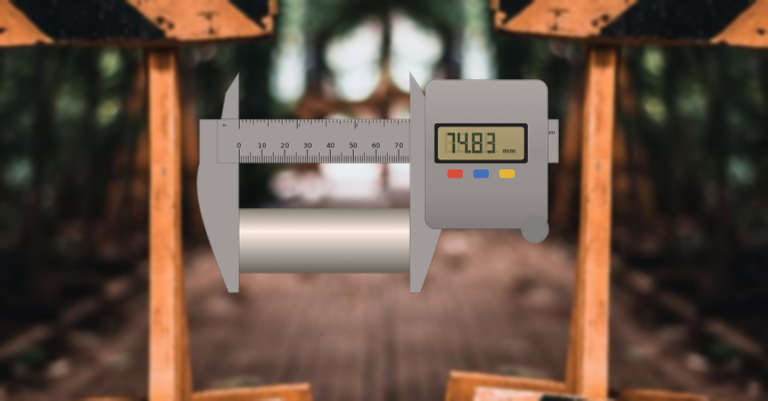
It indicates 74.83 mm
